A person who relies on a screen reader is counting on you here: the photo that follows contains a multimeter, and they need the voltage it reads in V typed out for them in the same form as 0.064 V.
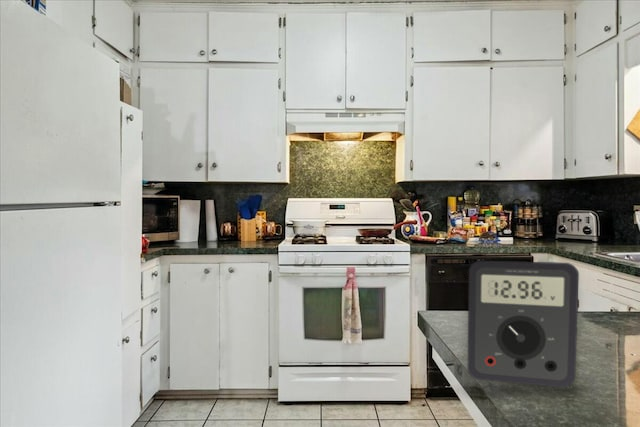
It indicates 12.96 V
